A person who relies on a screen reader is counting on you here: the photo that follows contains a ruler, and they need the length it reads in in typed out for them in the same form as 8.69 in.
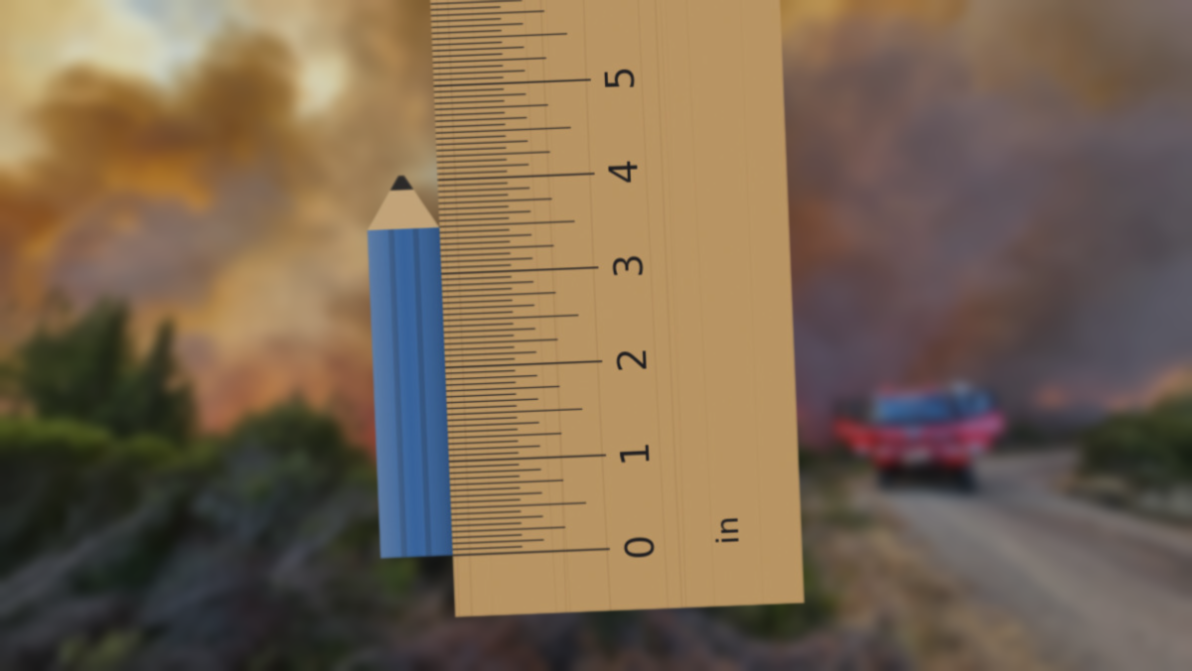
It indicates 4.0625 in
